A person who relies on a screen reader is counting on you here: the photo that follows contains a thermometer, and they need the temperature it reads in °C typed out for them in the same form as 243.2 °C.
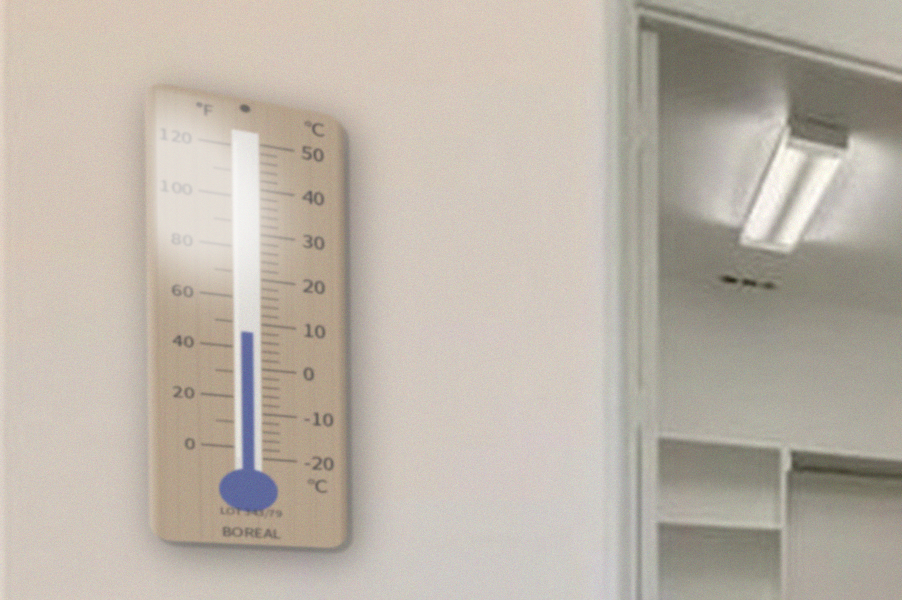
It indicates 8 °C
